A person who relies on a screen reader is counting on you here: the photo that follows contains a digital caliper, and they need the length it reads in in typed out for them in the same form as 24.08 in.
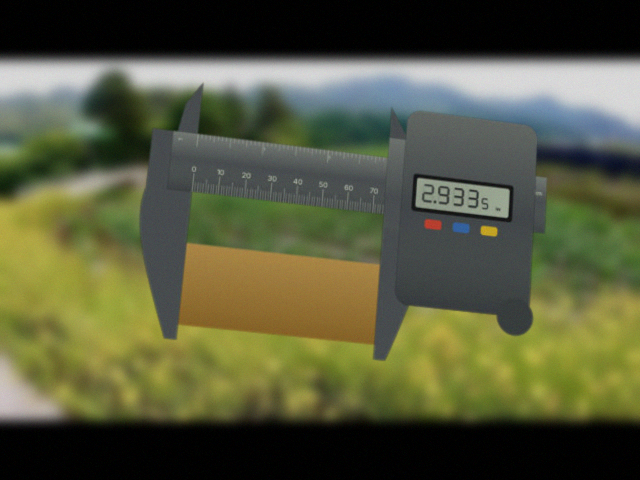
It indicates 2.9335 in
